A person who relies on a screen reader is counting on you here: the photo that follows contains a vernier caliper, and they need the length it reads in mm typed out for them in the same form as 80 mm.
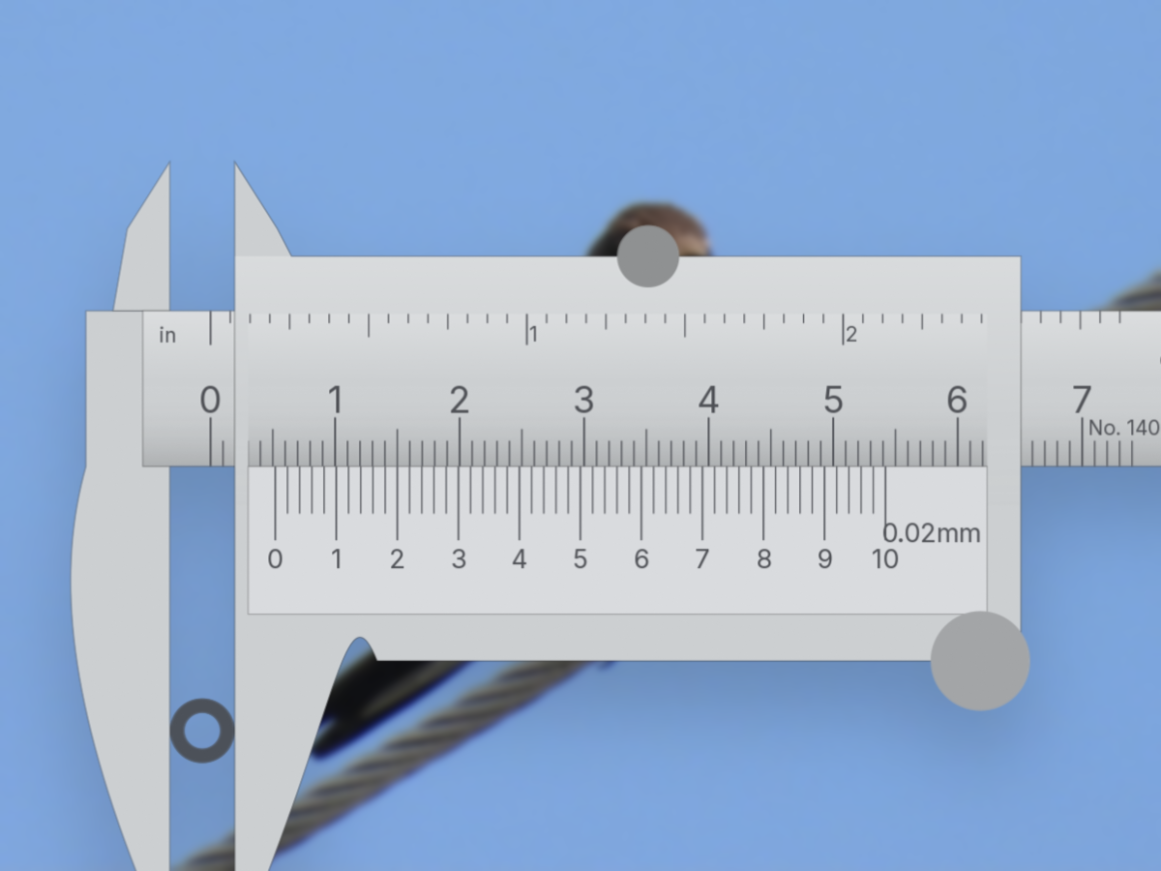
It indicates 5.2 mm
